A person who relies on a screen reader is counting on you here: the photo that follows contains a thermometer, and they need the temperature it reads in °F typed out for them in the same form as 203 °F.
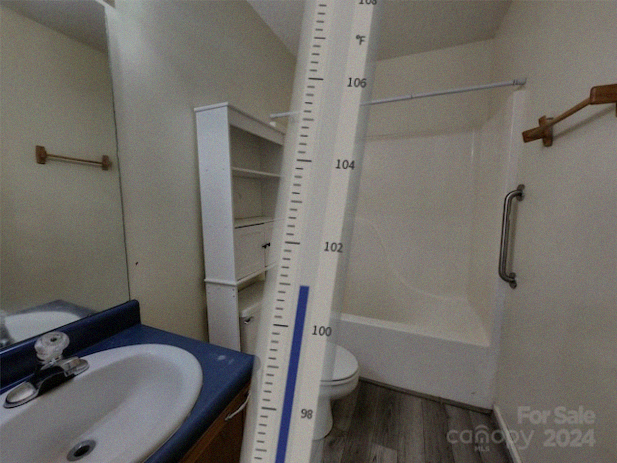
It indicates 101 °F
